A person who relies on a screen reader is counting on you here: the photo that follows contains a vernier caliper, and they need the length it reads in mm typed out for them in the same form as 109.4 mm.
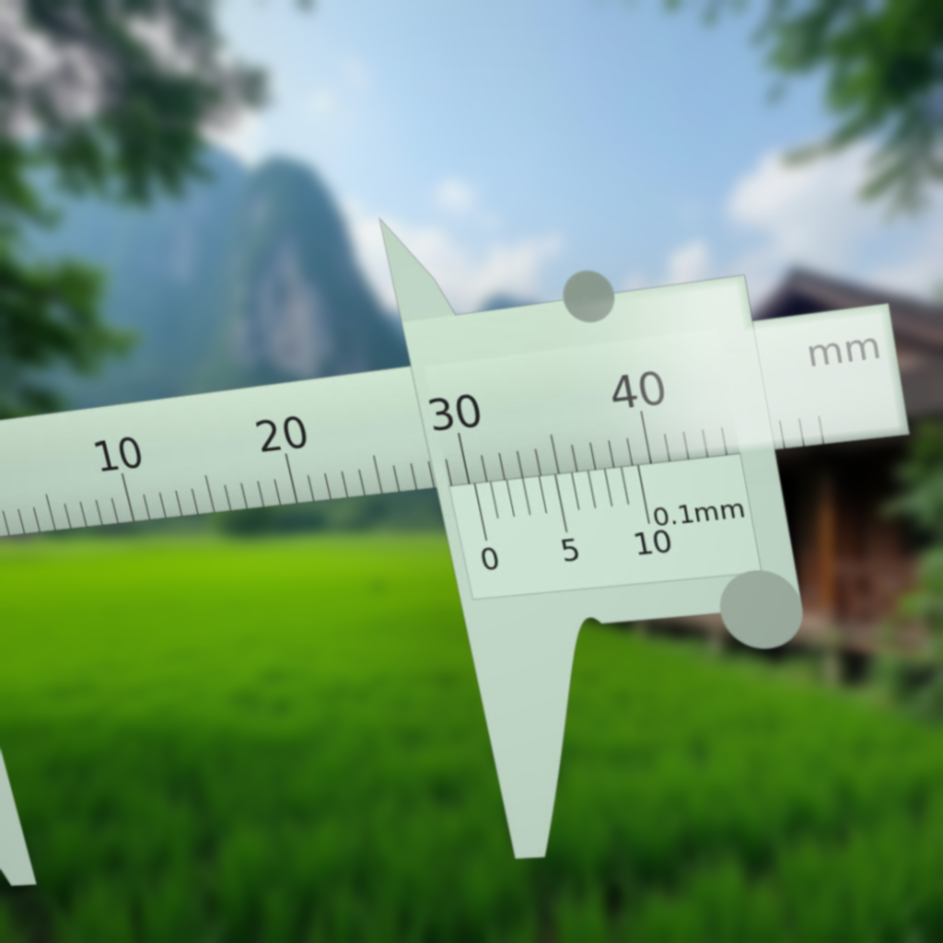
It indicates 30.3 mm
